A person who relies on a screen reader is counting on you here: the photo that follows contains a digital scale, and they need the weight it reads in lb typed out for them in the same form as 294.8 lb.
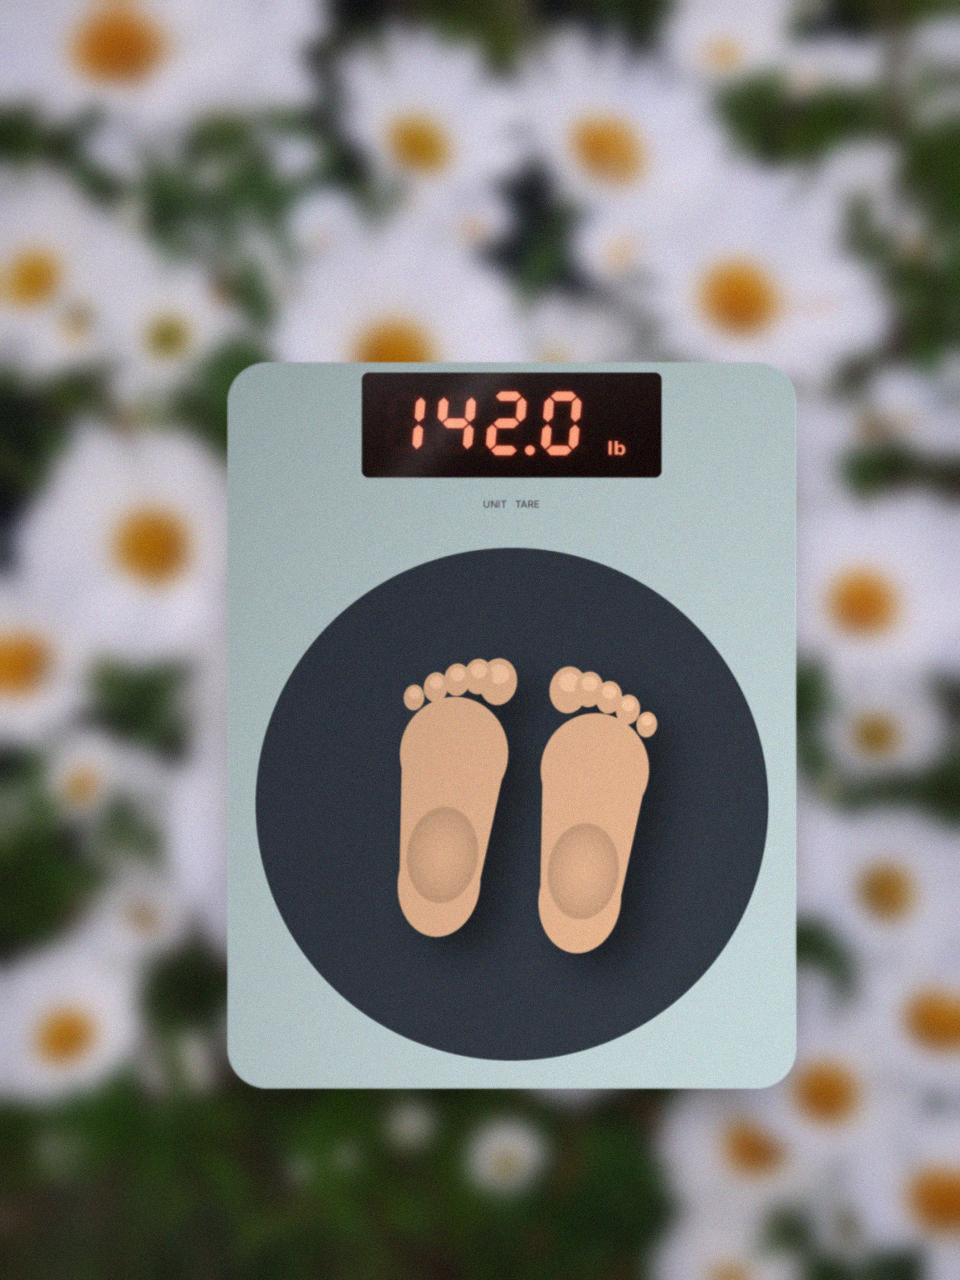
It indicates 142.0 lb
